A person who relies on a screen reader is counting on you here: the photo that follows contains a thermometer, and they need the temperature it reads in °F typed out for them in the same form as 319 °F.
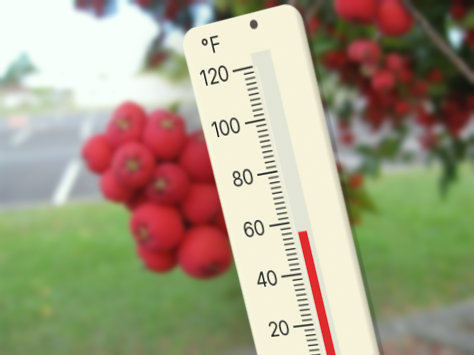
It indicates 56 °F
